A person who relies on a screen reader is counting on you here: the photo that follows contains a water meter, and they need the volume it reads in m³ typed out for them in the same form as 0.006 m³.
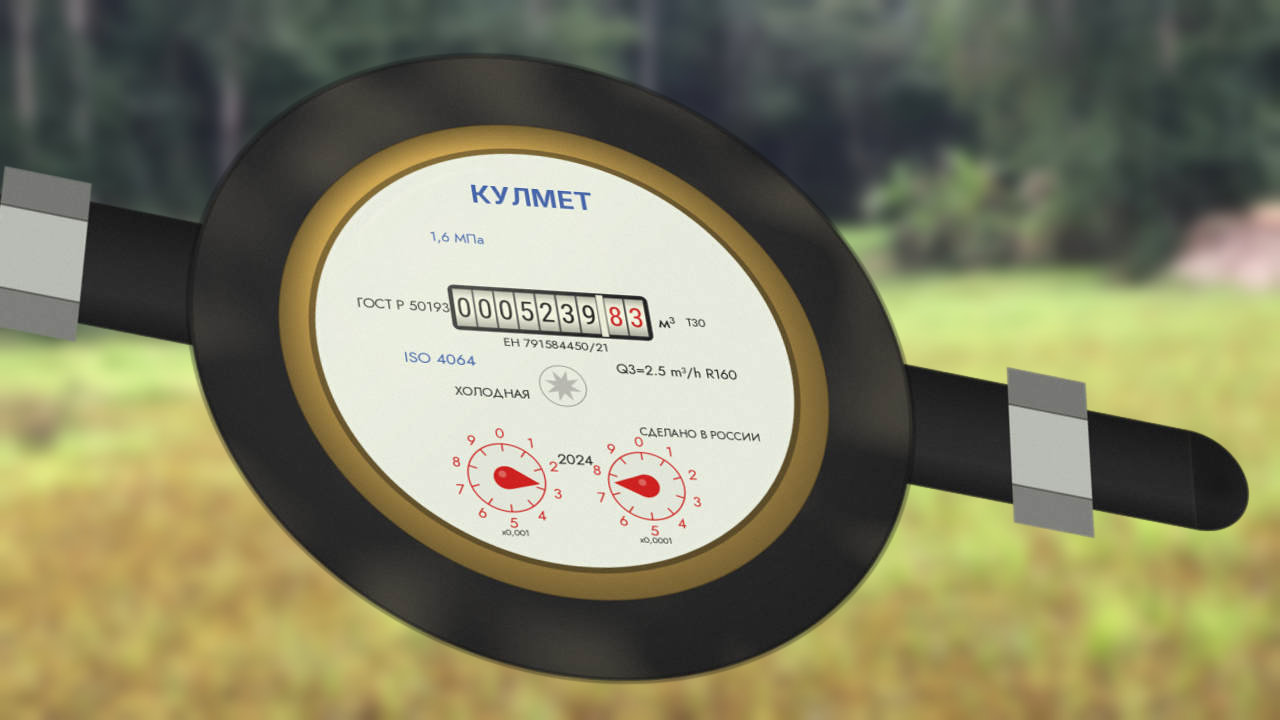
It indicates 5239.8327 m³
